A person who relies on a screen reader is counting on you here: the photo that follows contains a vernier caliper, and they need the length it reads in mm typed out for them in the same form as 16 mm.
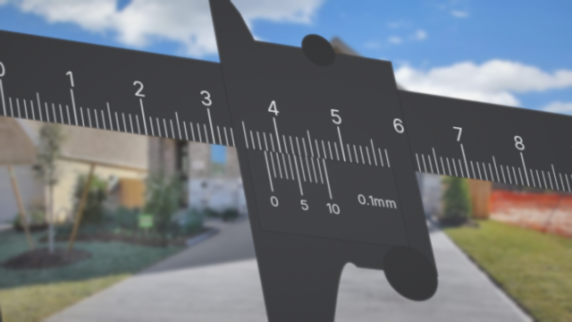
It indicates 37.6 mm
